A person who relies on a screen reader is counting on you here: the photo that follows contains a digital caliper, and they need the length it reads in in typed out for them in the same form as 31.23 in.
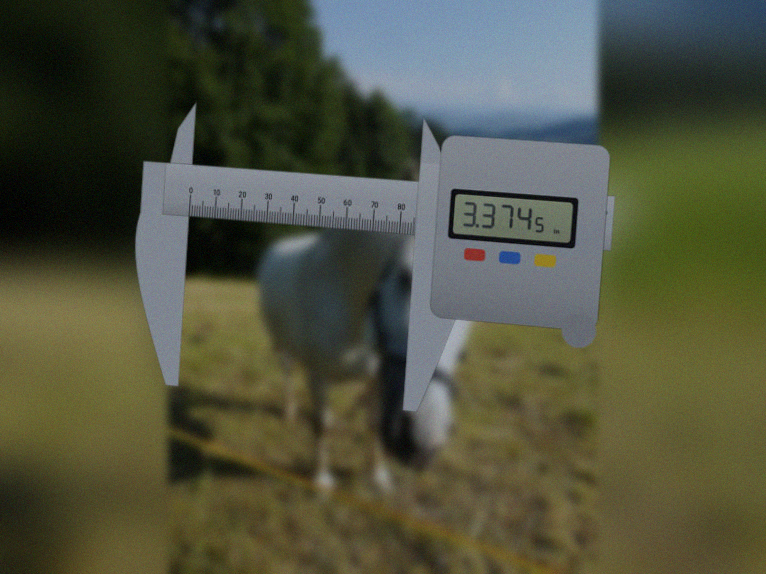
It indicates 3.3745 in
